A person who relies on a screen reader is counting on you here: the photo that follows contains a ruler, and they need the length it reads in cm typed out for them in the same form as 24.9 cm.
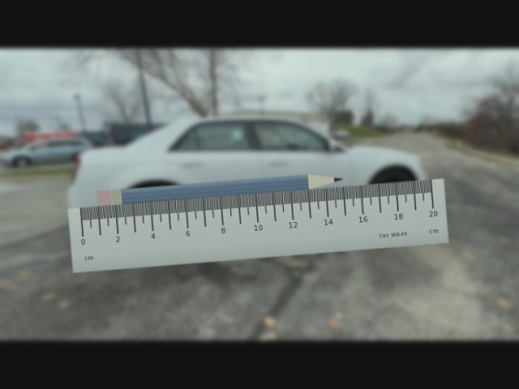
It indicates 14 cm
